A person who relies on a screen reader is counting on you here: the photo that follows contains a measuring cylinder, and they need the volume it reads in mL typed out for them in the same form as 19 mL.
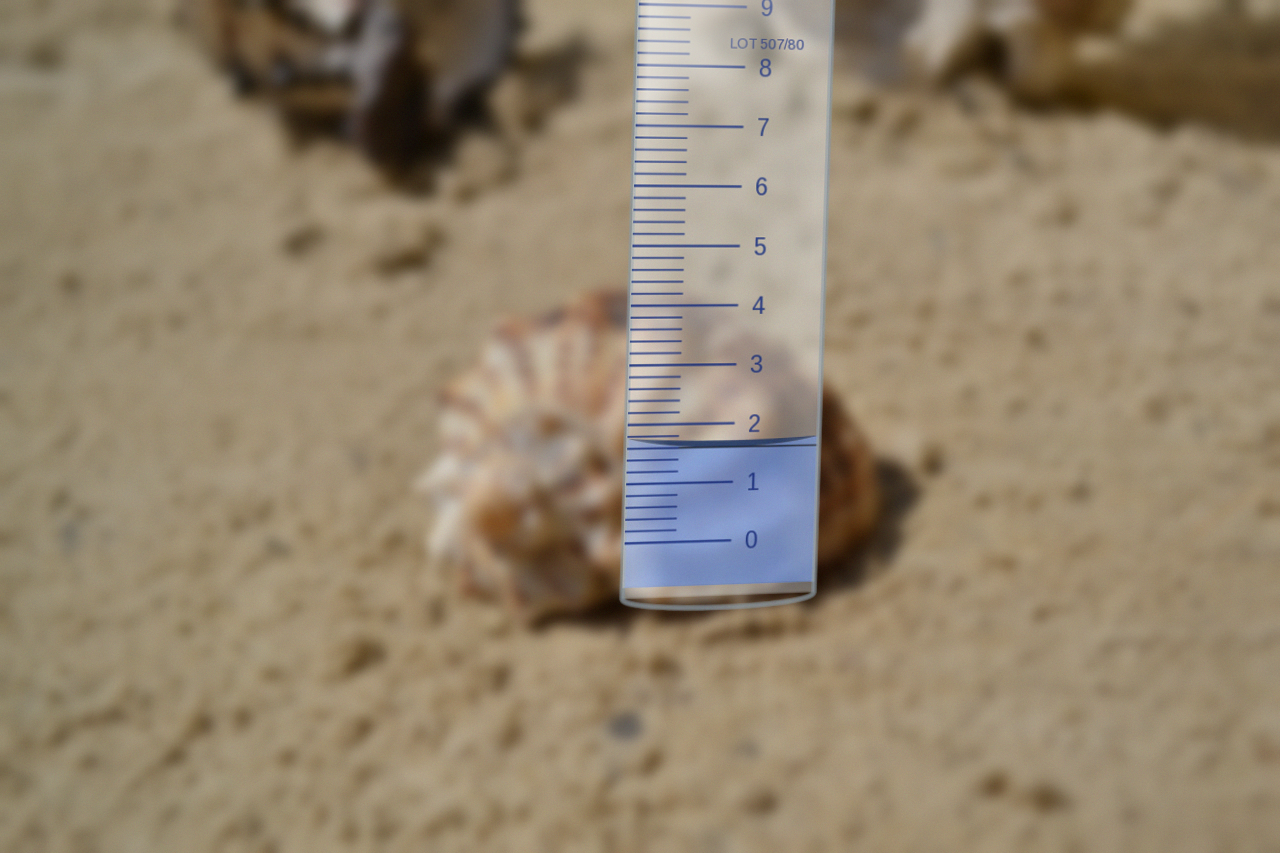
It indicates 1.6 mL
